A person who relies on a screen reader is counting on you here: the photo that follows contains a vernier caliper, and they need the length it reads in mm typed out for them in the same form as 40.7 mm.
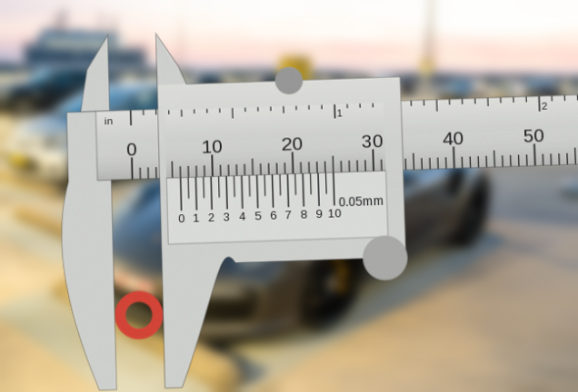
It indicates 6.0 mm
